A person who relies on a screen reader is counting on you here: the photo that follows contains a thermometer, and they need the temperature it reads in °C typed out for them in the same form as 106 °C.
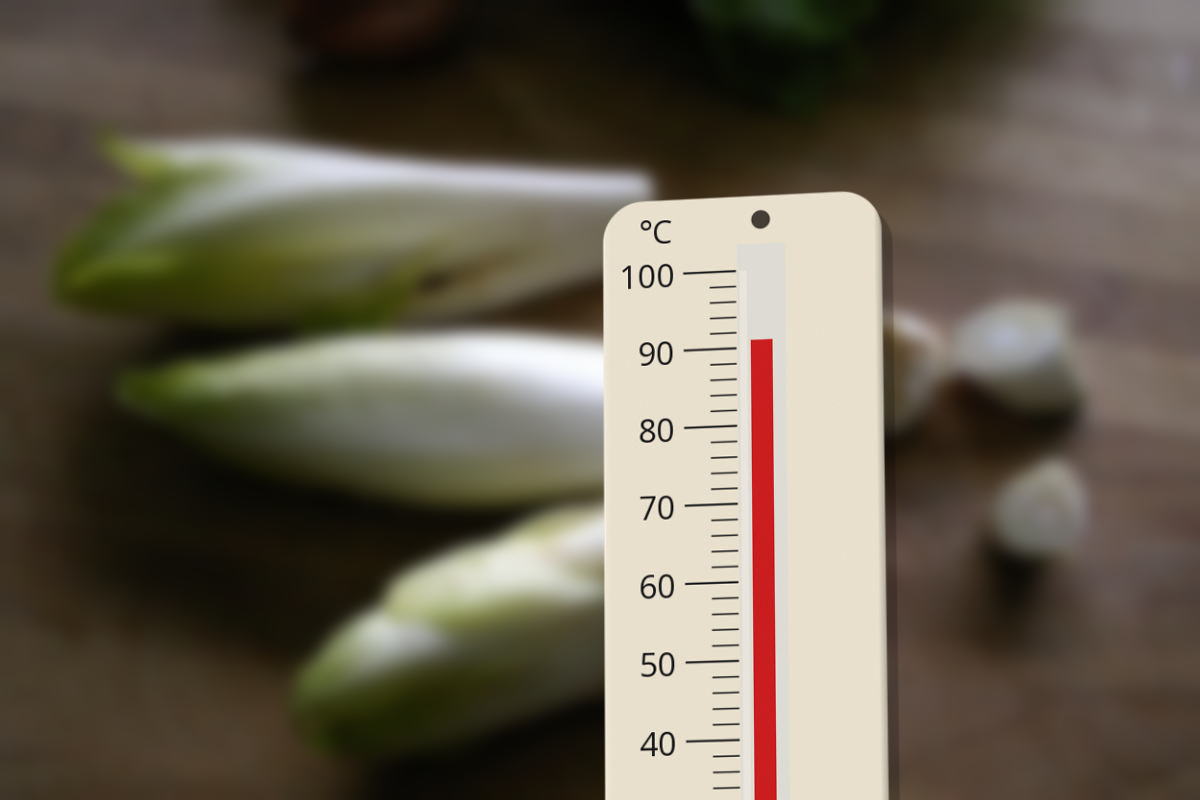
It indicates 91 °C
